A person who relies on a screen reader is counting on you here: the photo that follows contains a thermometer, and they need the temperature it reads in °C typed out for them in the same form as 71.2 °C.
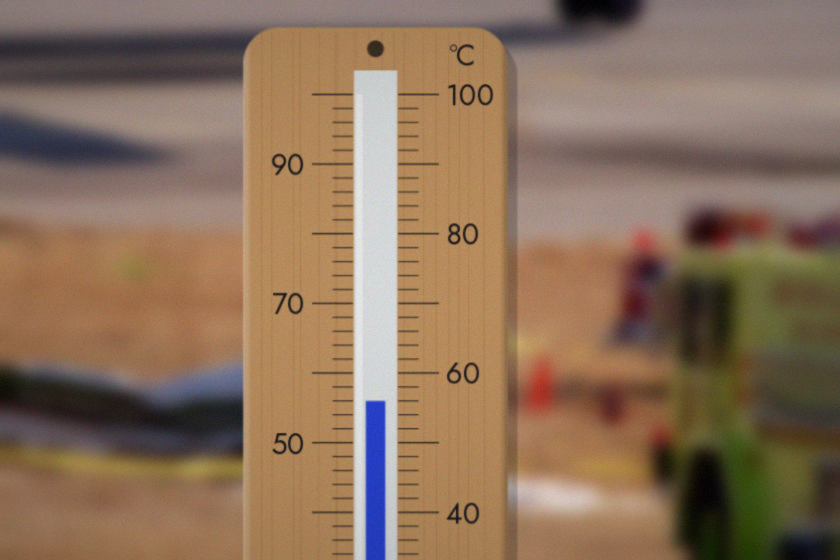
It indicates 56 °C
